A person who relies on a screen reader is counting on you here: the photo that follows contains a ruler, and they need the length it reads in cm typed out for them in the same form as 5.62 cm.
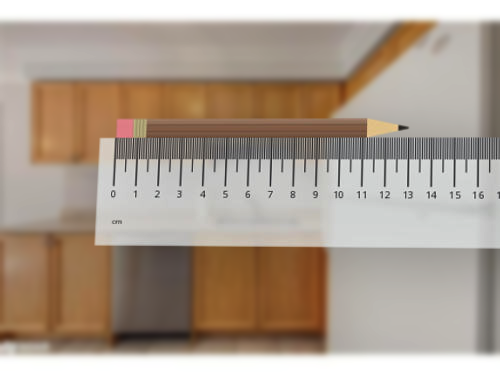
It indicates 13 cm
